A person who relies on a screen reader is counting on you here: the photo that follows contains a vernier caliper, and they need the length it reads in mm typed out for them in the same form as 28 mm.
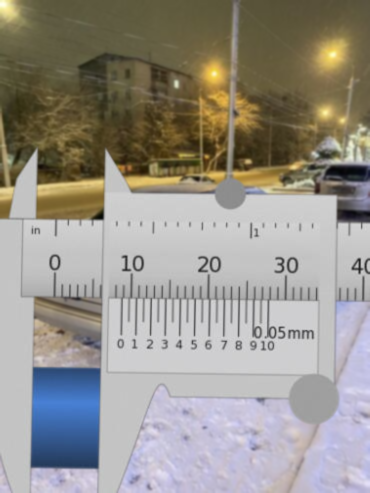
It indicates 8.8 mm
